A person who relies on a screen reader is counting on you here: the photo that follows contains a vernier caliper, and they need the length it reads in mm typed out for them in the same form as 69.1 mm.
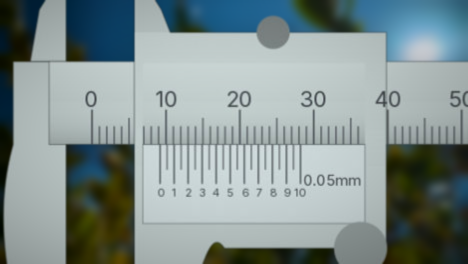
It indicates 9.2 mm
